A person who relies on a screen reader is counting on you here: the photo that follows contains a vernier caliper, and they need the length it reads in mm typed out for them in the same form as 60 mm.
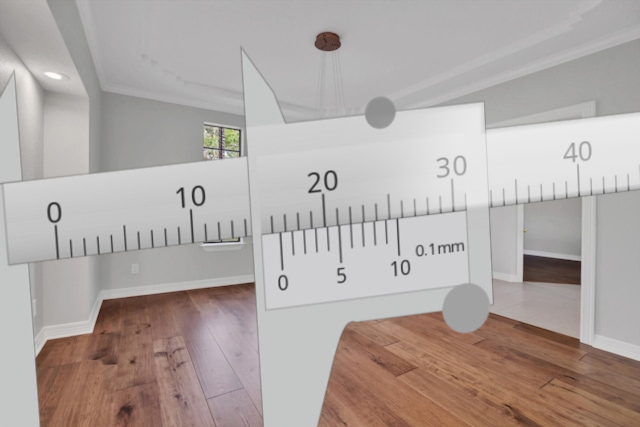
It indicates 16.6 mm
